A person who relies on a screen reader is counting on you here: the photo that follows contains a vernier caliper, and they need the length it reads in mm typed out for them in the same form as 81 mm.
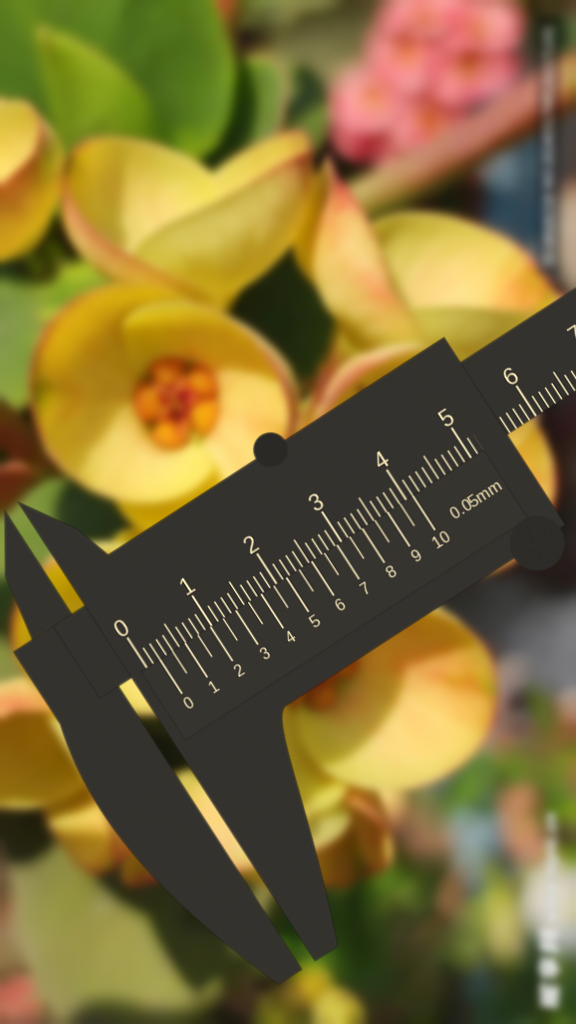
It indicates 2.0 mm
